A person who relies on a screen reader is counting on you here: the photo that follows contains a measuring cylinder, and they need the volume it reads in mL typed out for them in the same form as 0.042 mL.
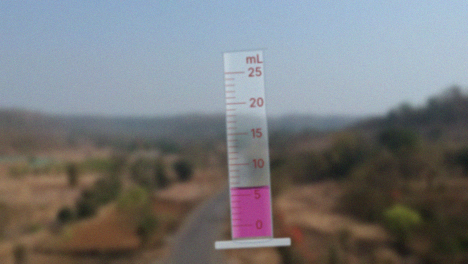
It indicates 6 mL
